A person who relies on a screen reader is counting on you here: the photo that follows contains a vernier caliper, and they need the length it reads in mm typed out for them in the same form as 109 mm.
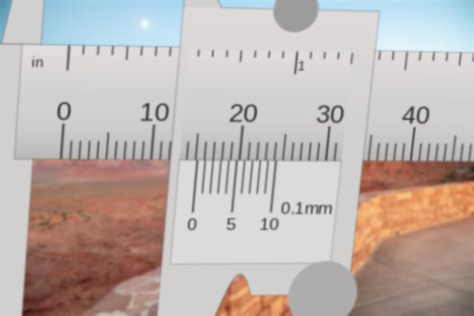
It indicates 15.2 mm
